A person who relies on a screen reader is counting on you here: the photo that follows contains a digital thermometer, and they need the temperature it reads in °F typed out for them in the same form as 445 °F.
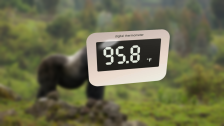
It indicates 95.8 °F
